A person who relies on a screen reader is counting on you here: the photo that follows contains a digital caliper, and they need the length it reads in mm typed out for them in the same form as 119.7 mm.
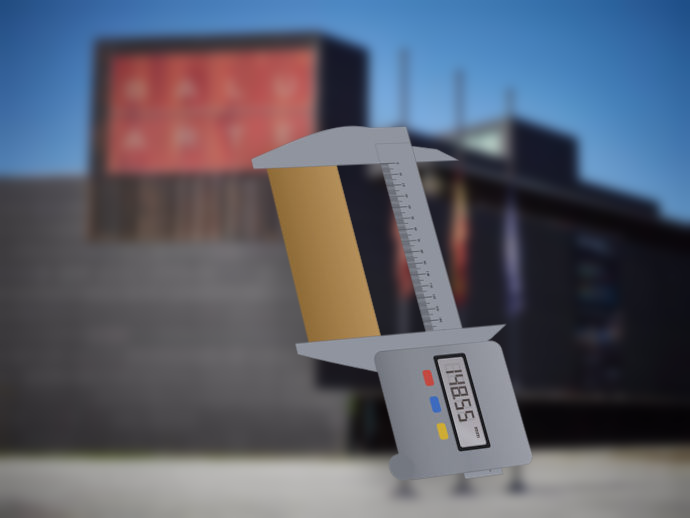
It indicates 148.55 mm
